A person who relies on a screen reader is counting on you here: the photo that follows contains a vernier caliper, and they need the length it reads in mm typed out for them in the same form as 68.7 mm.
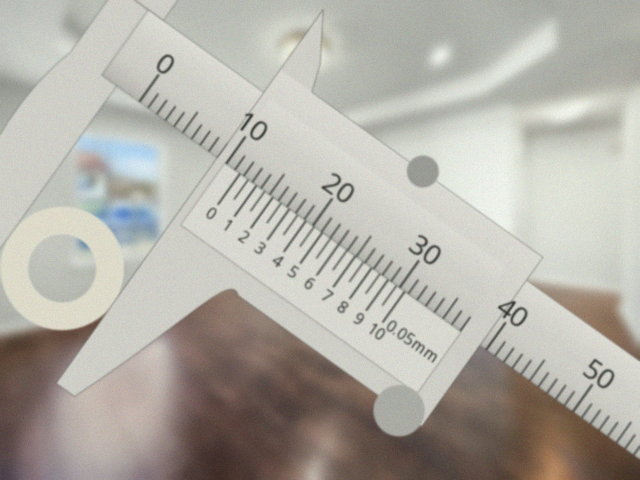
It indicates 11.6 mm
